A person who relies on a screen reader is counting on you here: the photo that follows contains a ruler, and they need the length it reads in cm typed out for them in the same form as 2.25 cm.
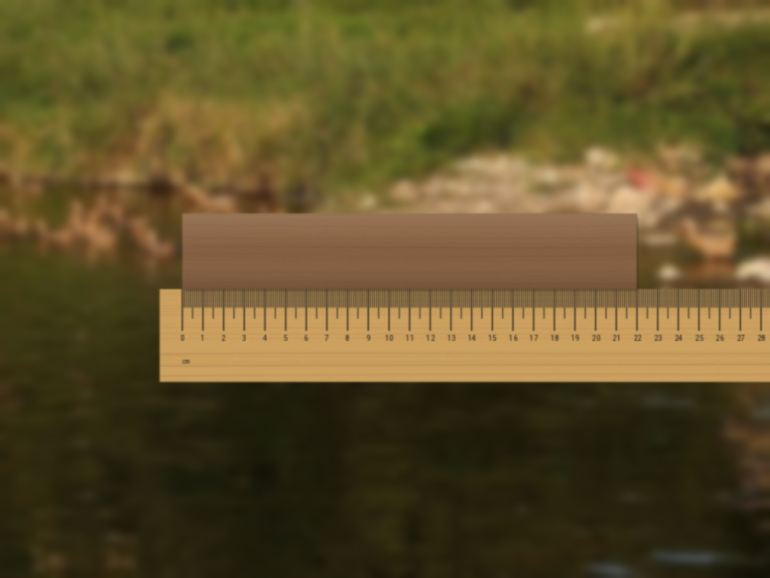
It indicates 22 cm
